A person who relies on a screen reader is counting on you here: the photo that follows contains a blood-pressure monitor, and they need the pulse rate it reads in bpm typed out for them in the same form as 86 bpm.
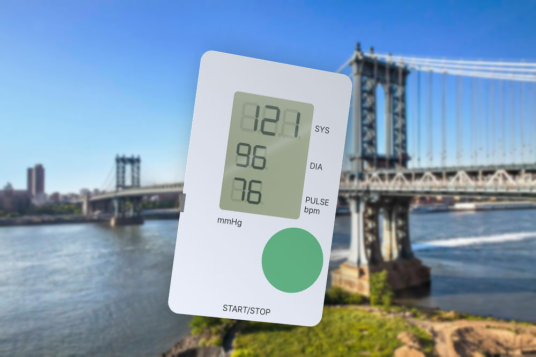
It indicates 76 bpm
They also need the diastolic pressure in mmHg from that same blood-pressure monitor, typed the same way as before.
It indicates 96 mmHg
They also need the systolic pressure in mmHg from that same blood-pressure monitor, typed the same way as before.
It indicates 121 mmHg
